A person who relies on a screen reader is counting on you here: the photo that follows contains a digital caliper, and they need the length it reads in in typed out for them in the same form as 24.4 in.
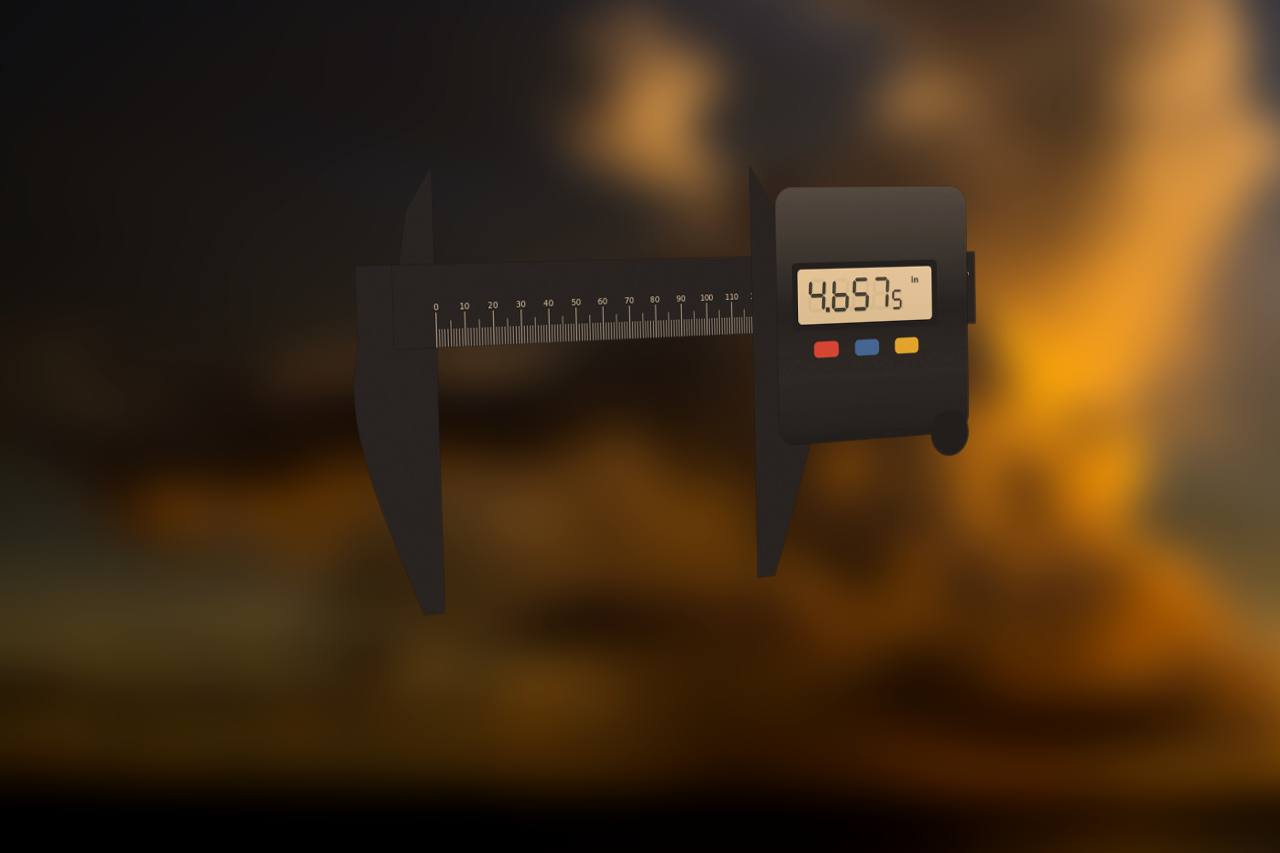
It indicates 4.6575 in
